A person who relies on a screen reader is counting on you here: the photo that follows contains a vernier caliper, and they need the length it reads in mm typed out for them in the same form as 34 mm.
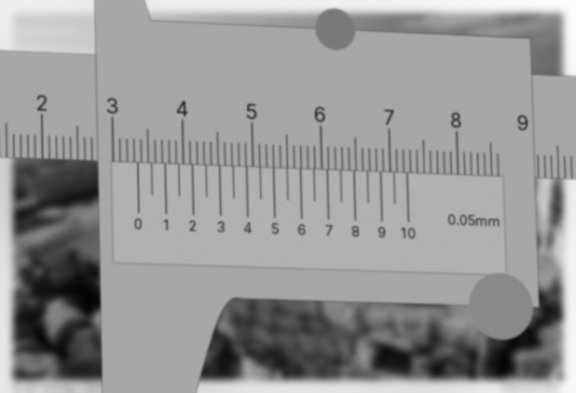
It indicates 33.5 mm
